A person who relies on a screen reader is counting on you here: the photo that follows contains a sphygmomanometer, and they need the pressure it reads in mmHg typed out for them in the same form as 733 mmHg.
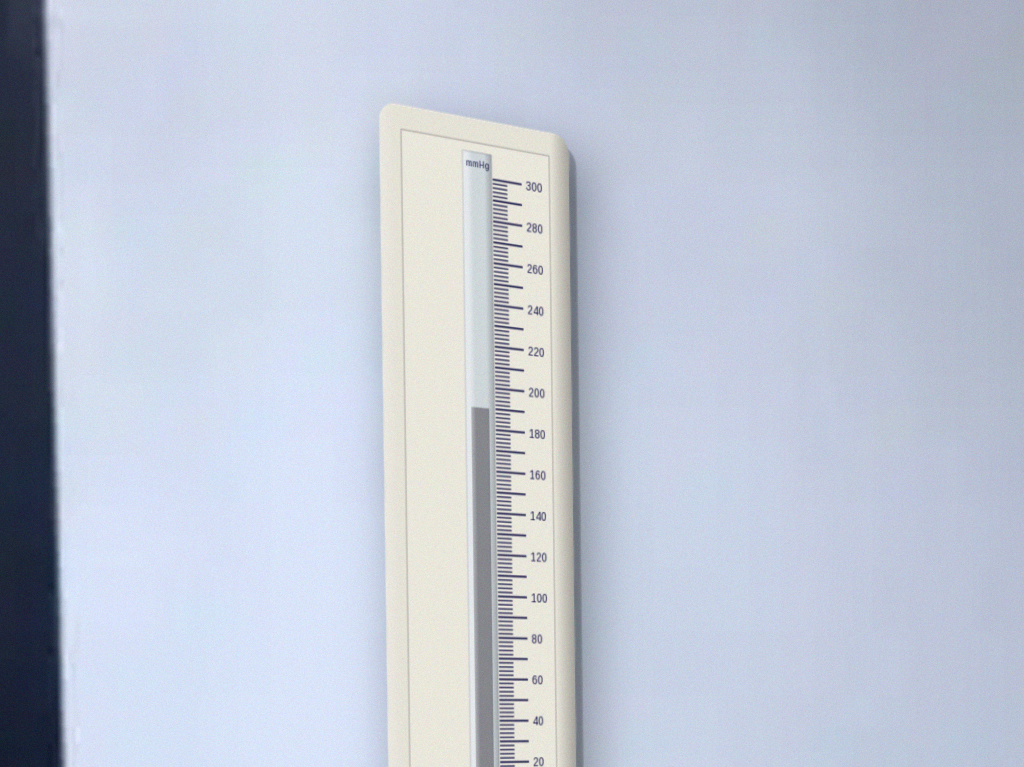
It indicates 190 mmHg
